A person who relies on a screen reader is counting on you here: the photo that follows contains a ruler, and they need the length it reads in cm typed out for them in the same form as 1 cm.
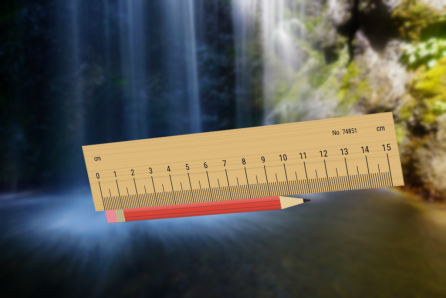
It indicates 11 cm
